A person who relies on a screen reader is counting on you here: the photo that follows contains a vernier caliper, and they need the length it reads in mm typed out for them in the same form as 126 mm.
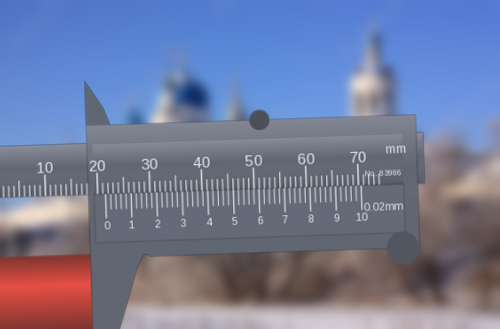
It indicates 21.5 mm
